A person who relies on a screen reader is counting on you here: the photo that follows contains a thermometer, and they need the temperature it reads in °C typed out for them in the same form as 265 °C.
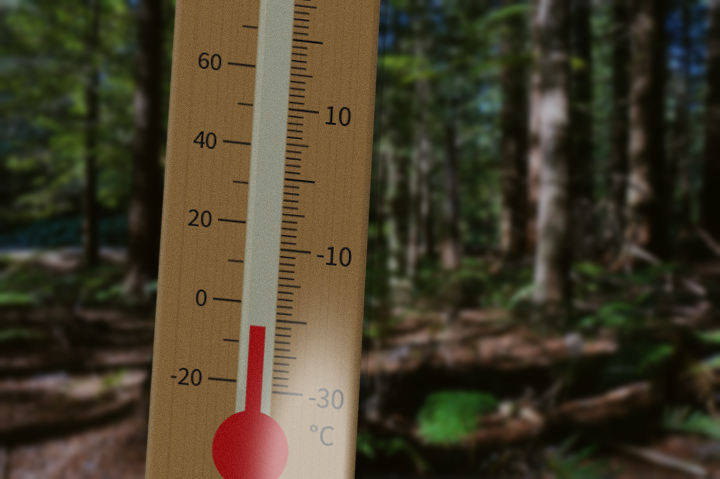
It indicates -21 °C
